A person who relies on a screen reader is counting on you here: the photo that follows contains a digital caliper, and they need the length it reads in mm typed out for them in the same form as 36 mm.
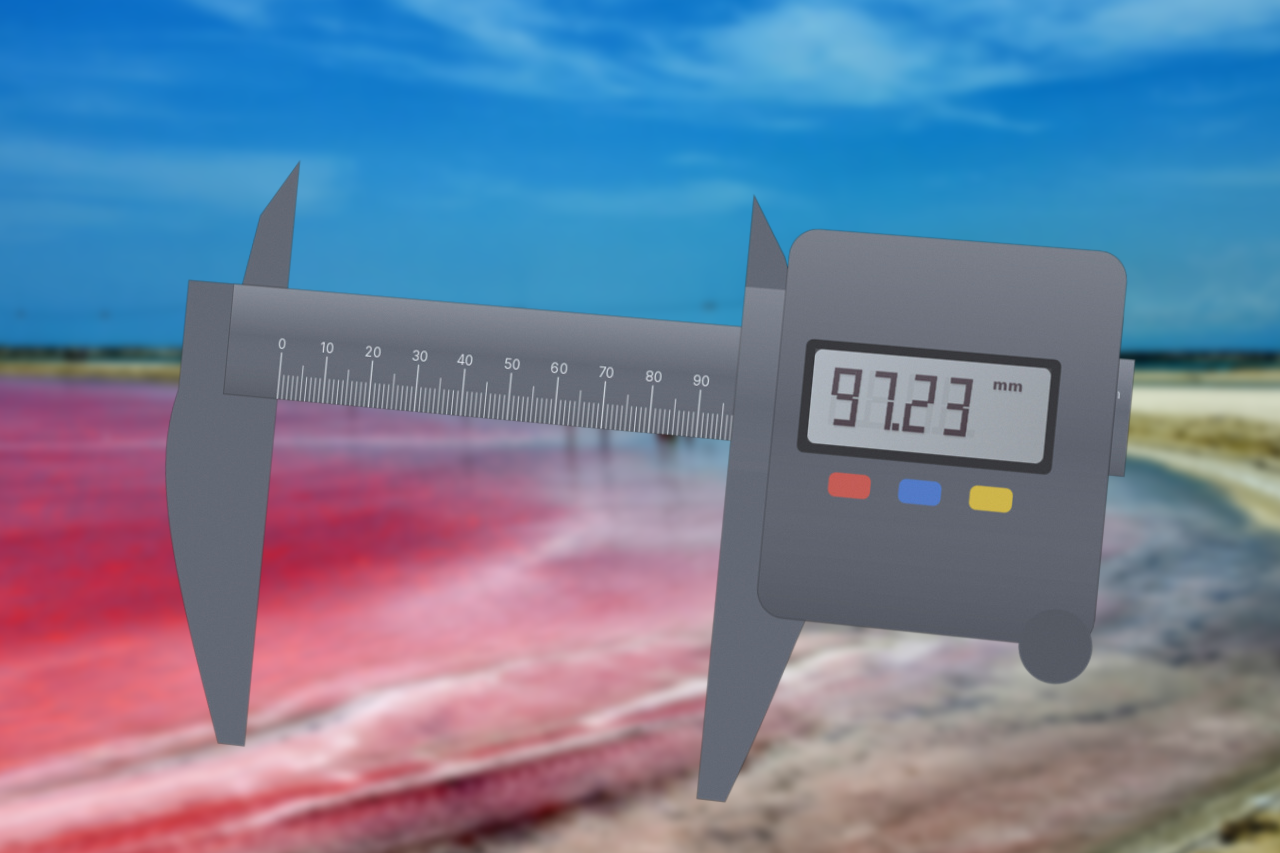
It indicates 97.23 mm
